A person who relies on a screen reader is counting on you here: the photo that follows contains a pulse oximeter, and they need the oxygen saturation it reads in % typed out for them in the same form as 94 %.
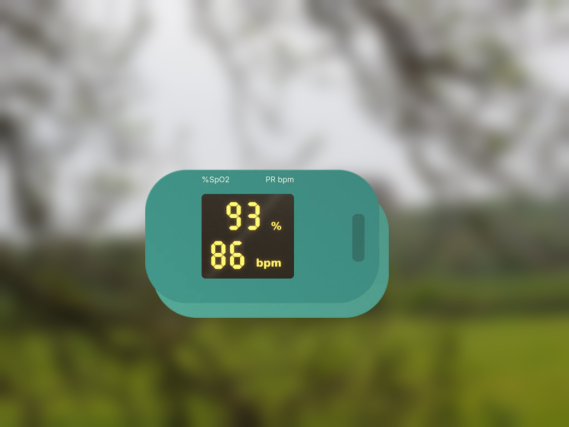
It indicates 93 %
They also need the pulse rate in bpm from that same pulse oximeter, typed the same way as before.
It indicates 86 bpm
